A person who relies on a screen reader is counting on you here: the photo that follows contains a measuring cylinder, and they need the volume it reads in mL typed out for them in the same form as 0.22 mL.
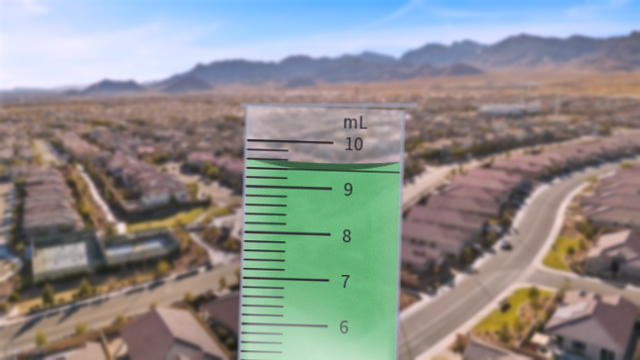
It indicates 9.4 mL
